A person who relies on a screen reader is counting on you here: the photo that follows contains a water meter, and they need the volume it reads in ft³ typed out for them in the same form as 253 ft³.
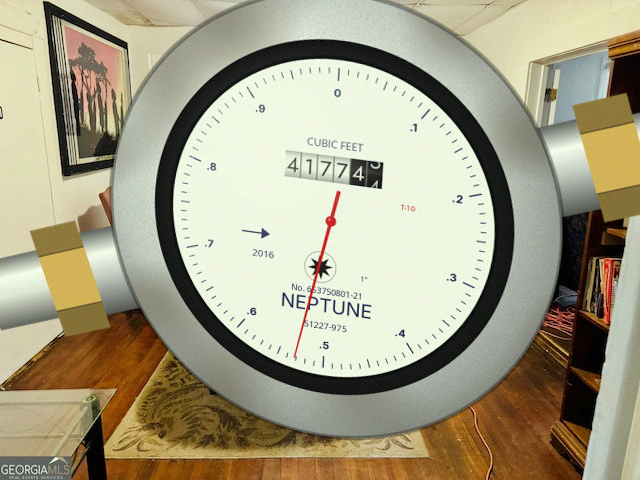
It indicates 417743.53 ft³
